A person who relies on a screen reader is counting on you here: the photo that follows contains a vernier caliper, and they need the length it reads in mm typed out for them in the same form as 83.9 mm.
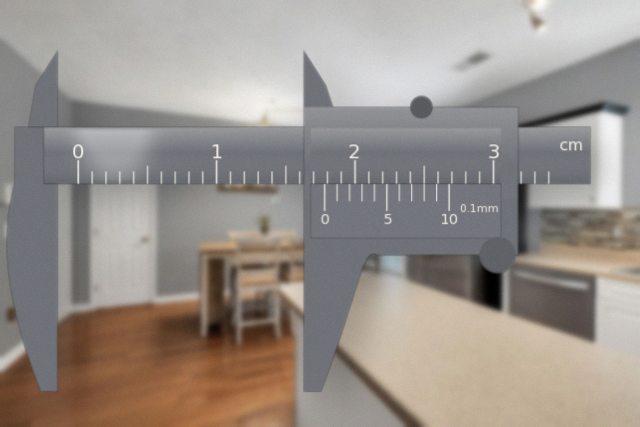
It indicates 17.8 mm
